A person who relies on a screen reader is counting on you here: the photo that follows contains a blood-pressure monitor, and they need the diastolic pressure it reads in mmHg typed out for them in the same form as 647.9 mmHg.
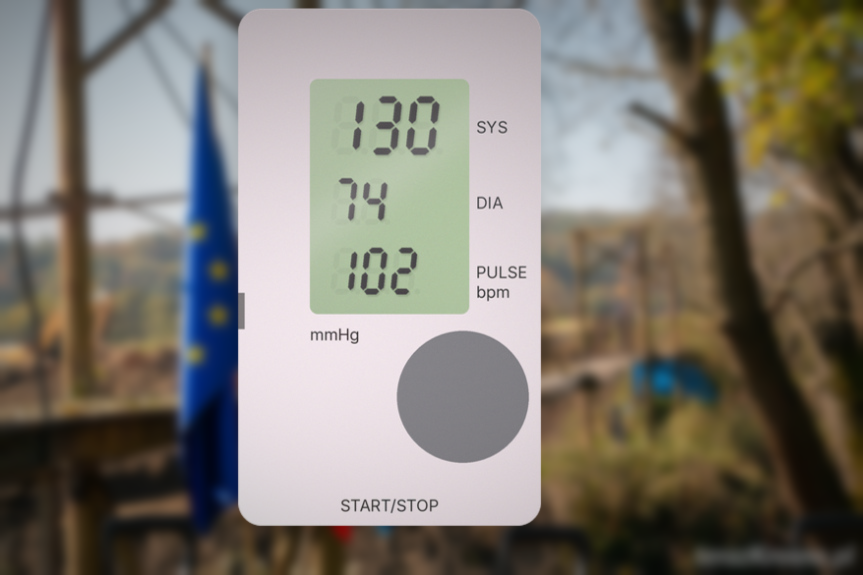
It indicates 74 mmHg
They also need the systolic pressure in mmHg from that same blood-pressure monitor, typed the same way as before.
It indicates 130 mmHg
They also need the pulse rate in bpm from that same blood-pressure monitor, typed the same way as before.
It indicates 102 bpm
